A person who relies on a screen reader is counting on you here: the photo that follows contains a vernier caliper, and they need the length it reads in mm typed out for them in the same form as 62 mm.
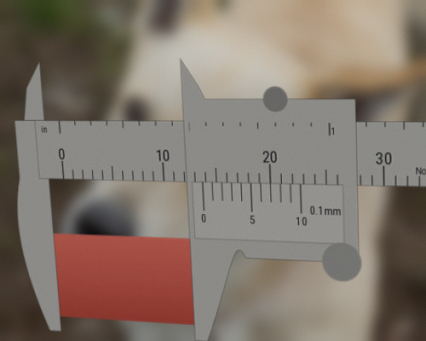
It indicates 13.7 mm
